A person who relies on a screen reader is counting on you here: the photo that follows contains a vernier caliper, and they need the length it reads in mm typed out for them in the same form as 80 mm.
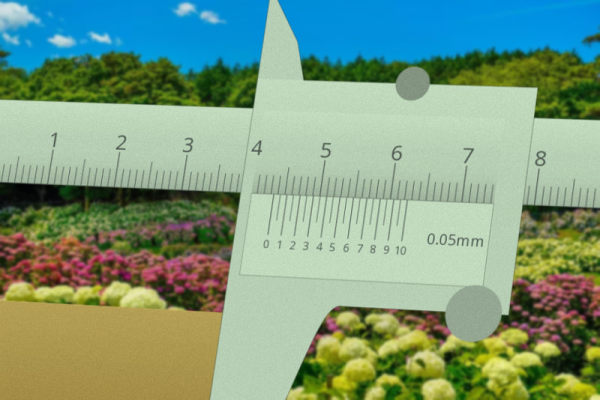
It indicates 43.4 mm
